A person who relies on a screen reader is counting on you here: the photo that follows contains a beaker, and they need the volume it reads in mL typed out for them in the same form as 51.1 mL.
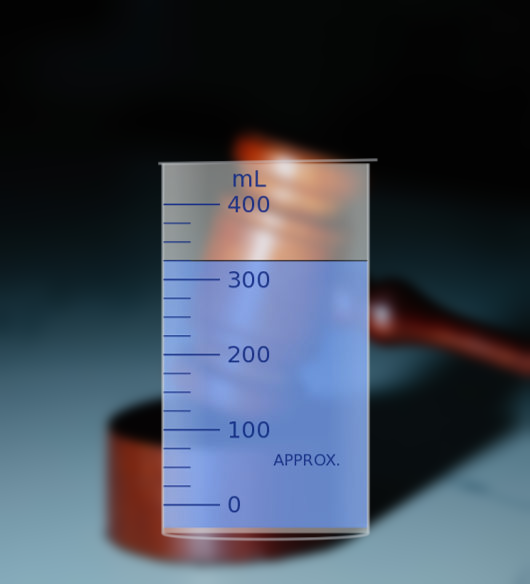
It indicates 325 mL
